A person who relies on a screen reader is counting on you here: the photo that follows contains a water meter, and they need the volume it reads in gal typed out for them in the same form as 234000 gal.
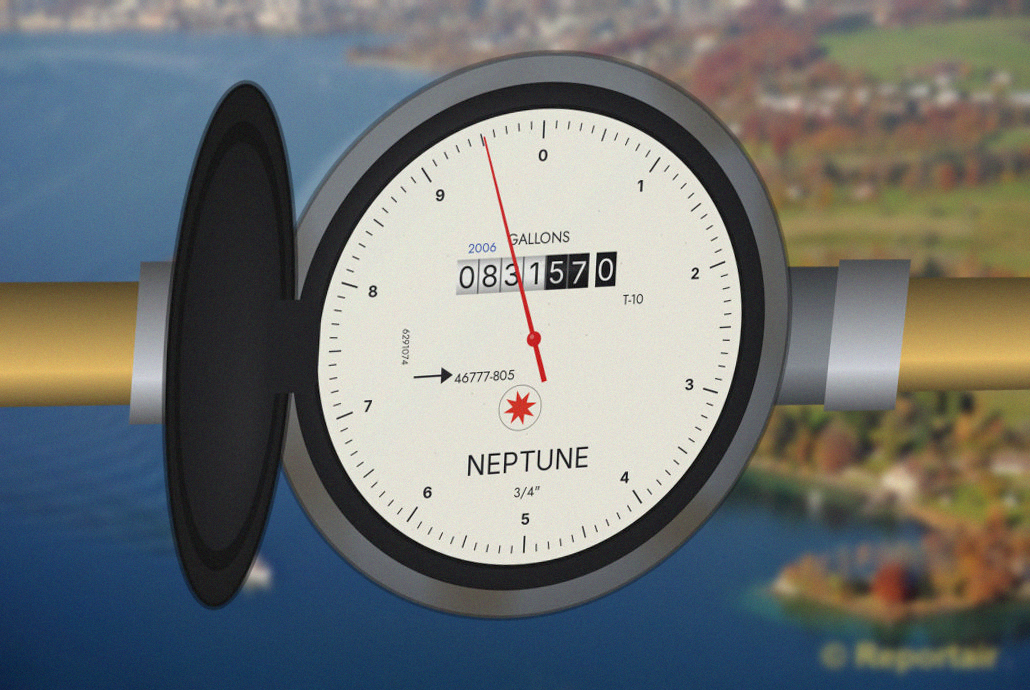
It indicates 831569.5 gal
